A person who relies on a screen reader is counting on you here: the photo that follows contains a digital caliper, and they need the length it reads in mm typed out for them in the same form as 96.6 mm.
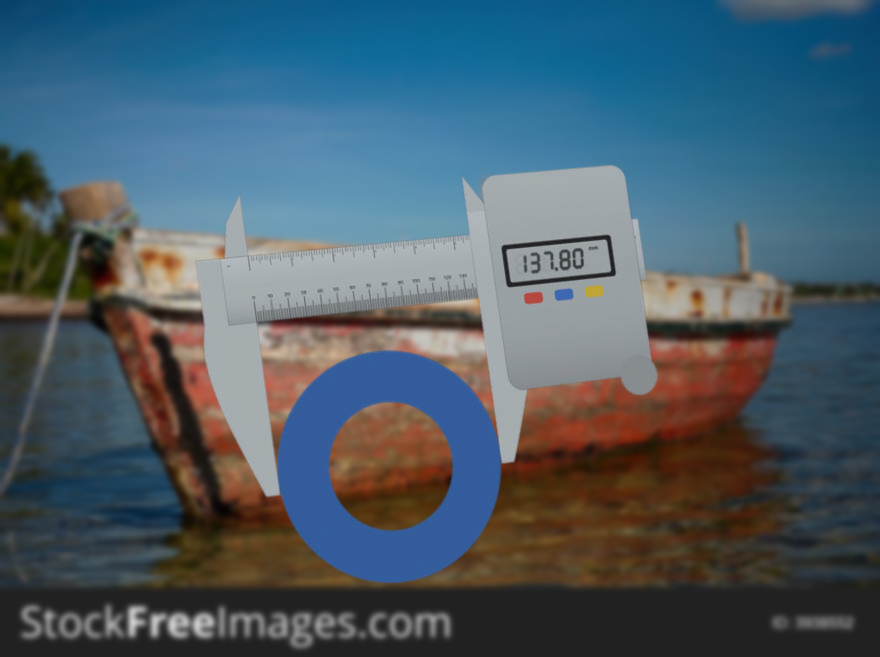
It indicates 137.80 mm
